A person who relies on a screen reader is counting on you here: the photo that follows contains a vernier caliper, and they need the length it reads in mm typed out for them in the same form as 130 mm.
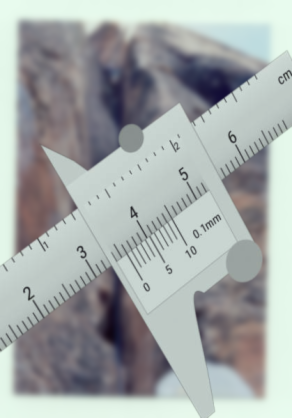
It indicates 36.0 mm
